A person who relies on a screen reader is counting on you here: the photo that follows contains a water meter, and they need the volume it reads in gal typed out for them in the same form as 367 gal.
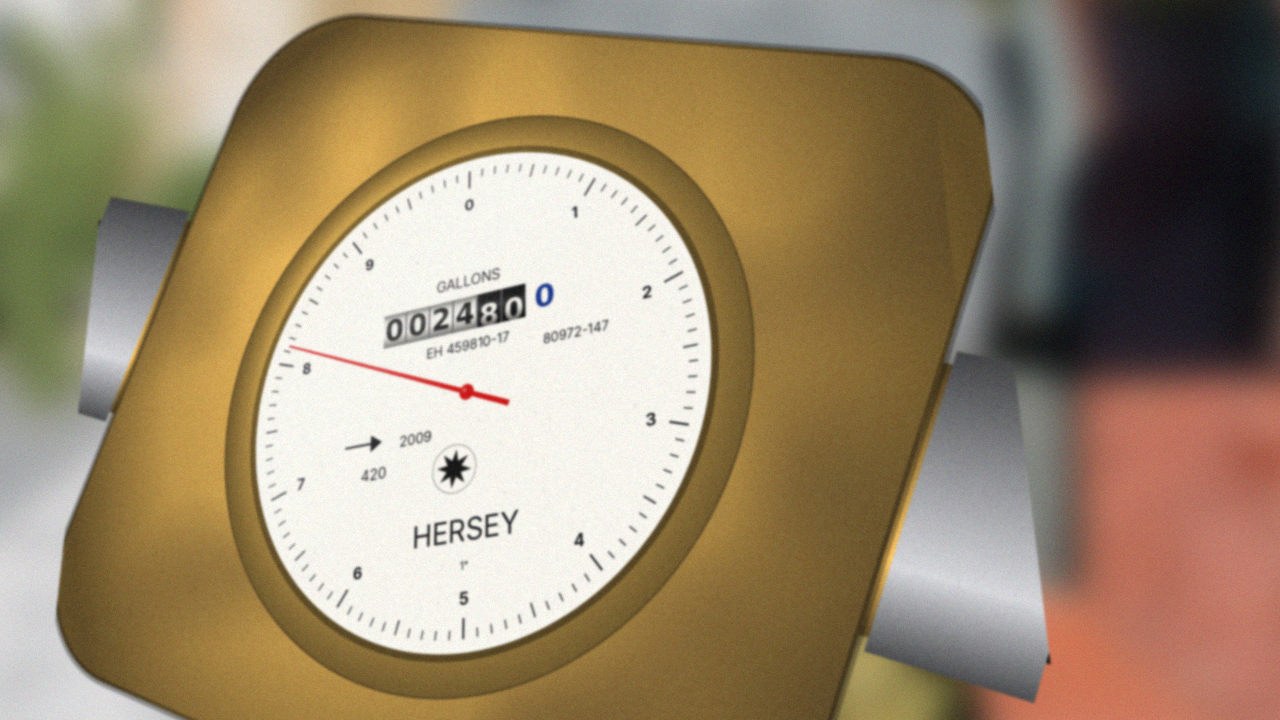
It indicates 24798.1 gal
